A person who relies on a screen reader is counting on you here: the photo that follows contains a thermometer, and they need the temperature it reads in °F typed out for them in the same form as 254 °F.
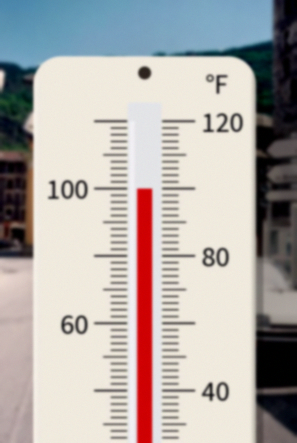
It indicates 100 °F
